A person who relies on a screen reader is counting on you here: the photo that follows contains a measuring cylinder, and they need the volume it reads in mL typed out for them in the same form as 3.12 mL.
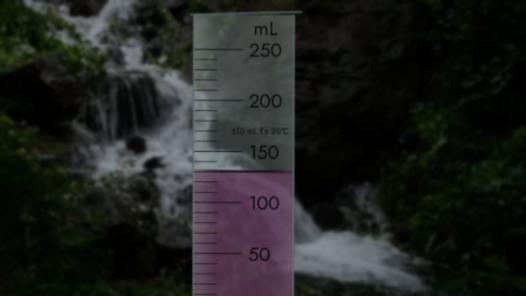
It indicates 130 mL
